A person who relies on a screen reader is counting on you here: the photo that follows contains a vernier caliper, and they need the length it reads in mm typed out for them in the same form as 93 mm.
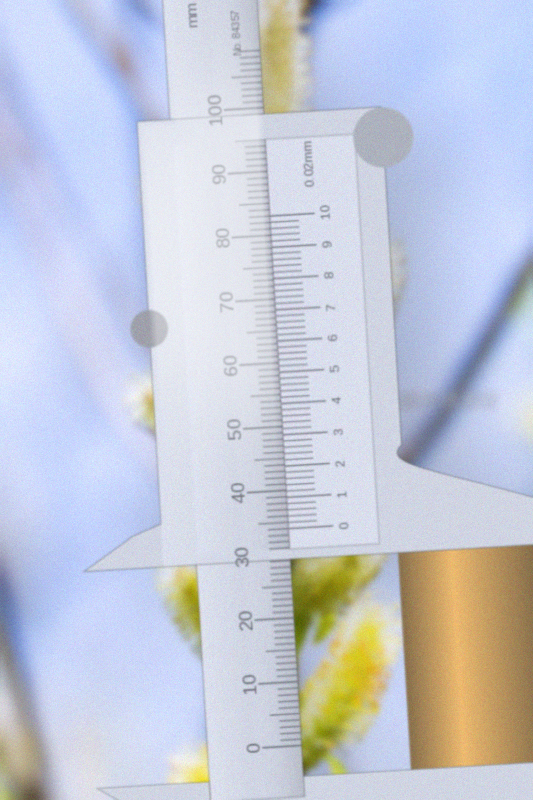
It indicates 34.0 mm
